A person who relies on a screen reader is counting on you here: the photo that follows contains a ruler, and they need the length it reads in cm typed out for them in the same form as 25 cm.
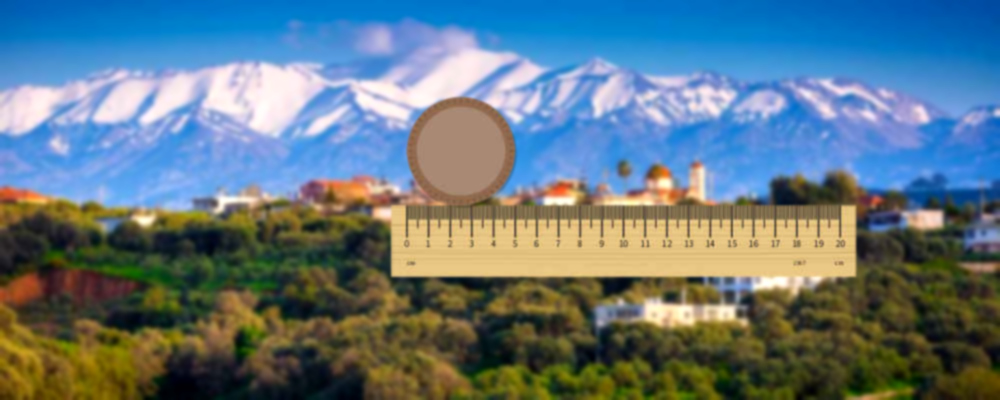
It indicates 5 cm
